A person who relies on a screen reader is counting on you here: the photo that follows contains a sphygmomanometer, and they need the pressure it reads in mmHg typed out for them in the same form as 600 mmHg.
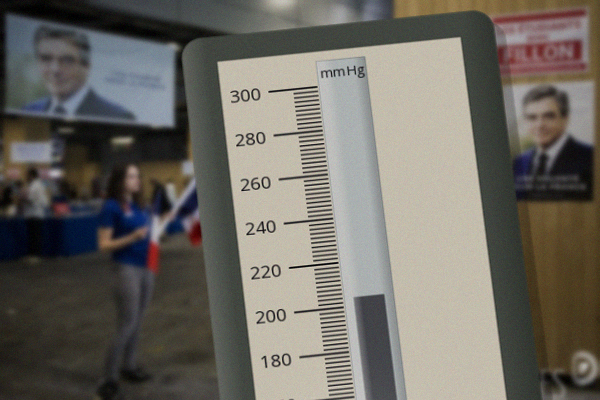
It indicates 204 mmHg
